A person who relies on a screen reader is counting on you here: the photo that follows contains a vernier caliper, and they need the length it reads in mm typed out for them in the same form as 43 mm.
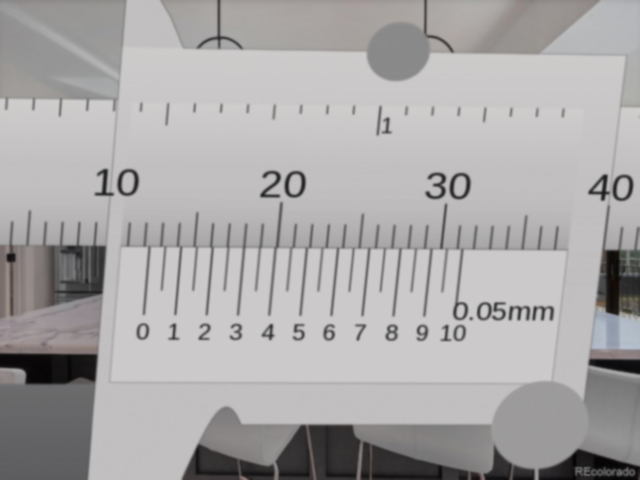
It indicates 12.3 mm
